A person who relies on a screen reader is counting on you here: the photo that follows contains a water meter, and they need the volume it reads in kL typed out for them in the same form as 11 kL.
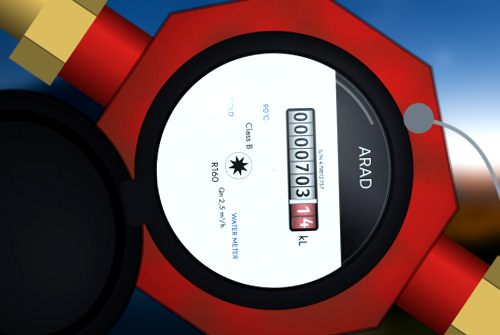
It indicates 703.14 kL
